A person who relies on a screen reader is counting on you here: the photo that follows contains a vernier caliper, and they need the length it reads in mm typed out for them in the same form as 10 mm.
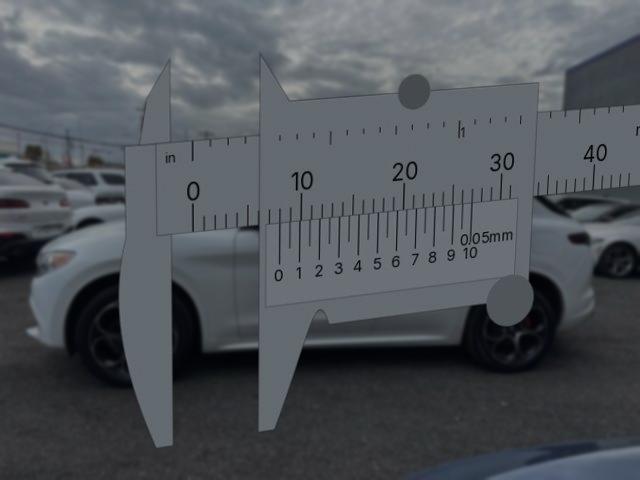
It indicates 8.0 mm
